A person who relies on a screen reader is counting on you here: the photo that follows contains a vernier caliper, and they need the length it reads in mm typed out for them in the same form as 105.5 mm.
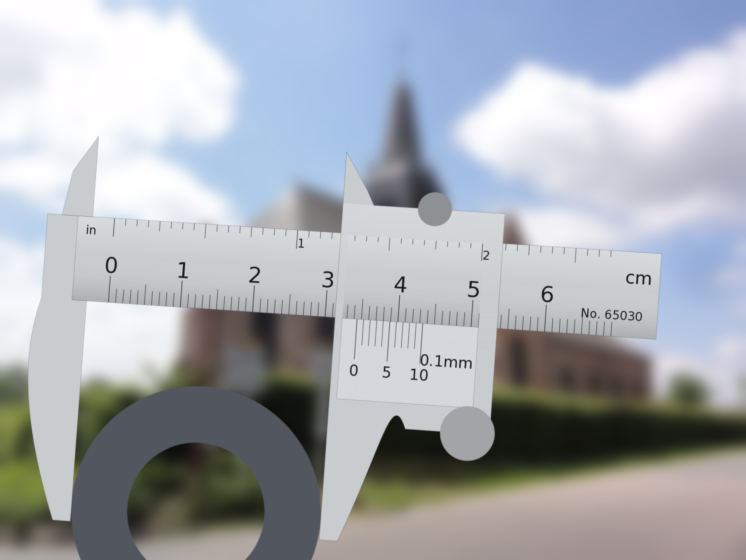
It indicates 34.4 mm
